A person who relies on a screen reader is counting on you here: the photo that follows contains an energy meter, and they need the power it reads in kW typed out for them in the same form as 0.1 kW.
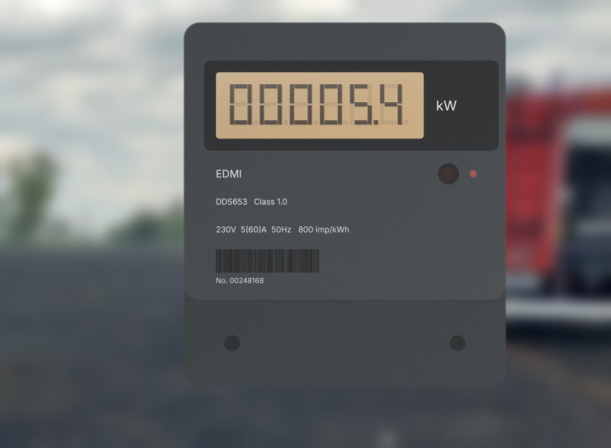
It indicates 5.4 kW
